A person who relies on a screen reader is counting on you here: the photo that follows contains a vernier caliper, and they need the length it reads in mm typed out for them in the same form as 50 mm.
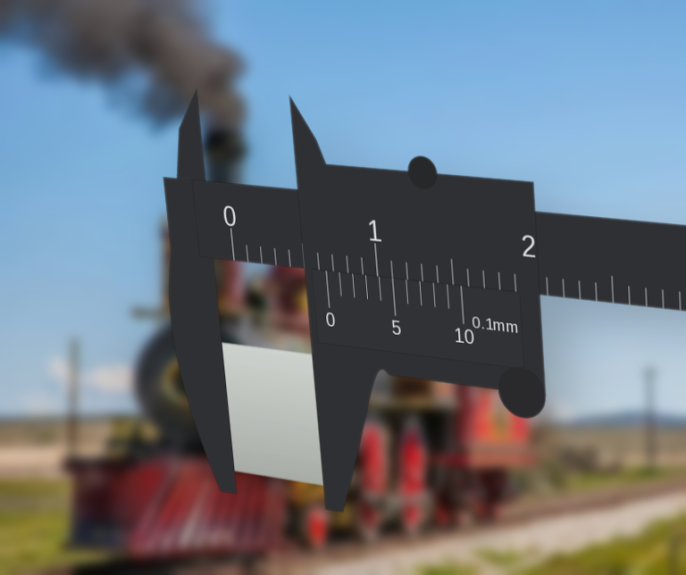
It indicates 6.5 mm
